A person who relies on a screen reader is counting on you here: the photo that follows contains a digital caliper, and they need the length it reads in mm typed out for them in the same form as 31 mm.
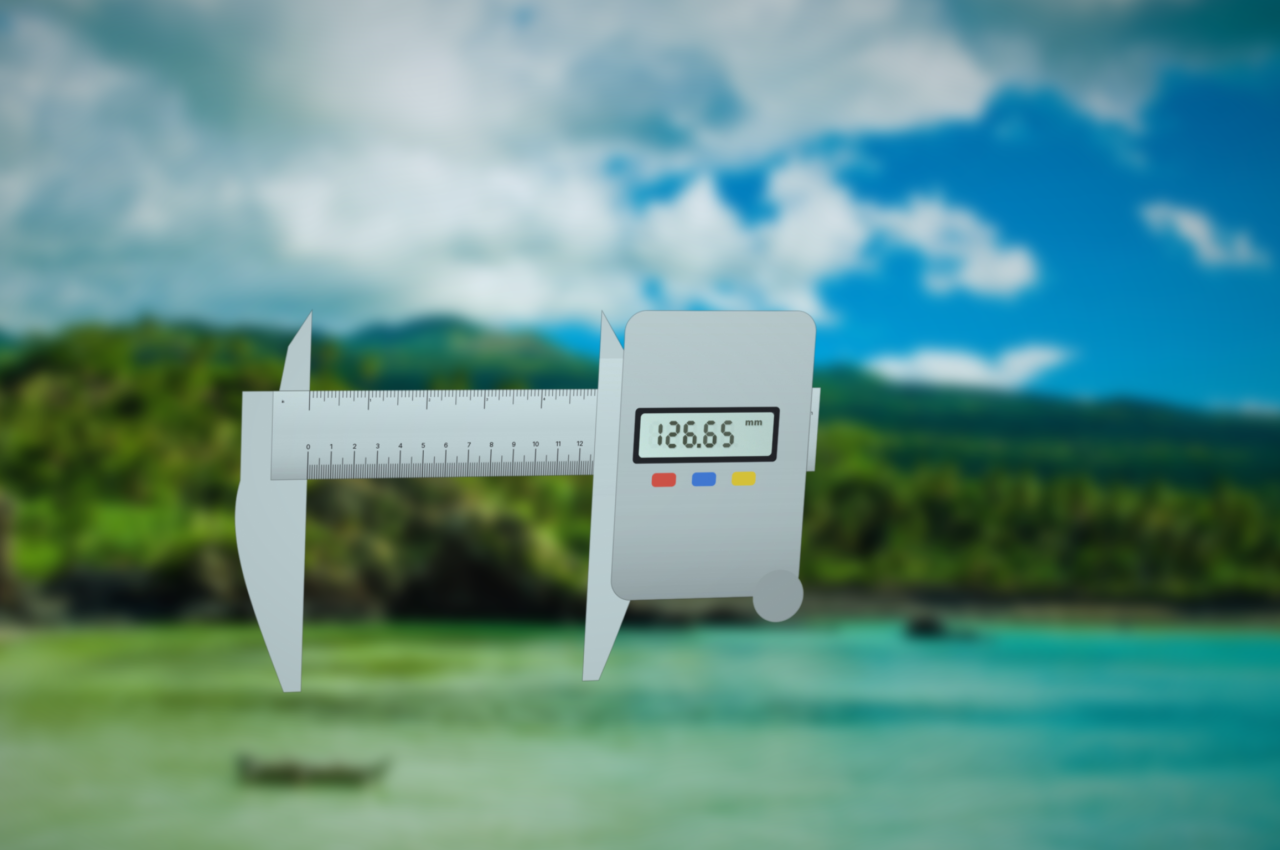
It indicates 126.65 mm
